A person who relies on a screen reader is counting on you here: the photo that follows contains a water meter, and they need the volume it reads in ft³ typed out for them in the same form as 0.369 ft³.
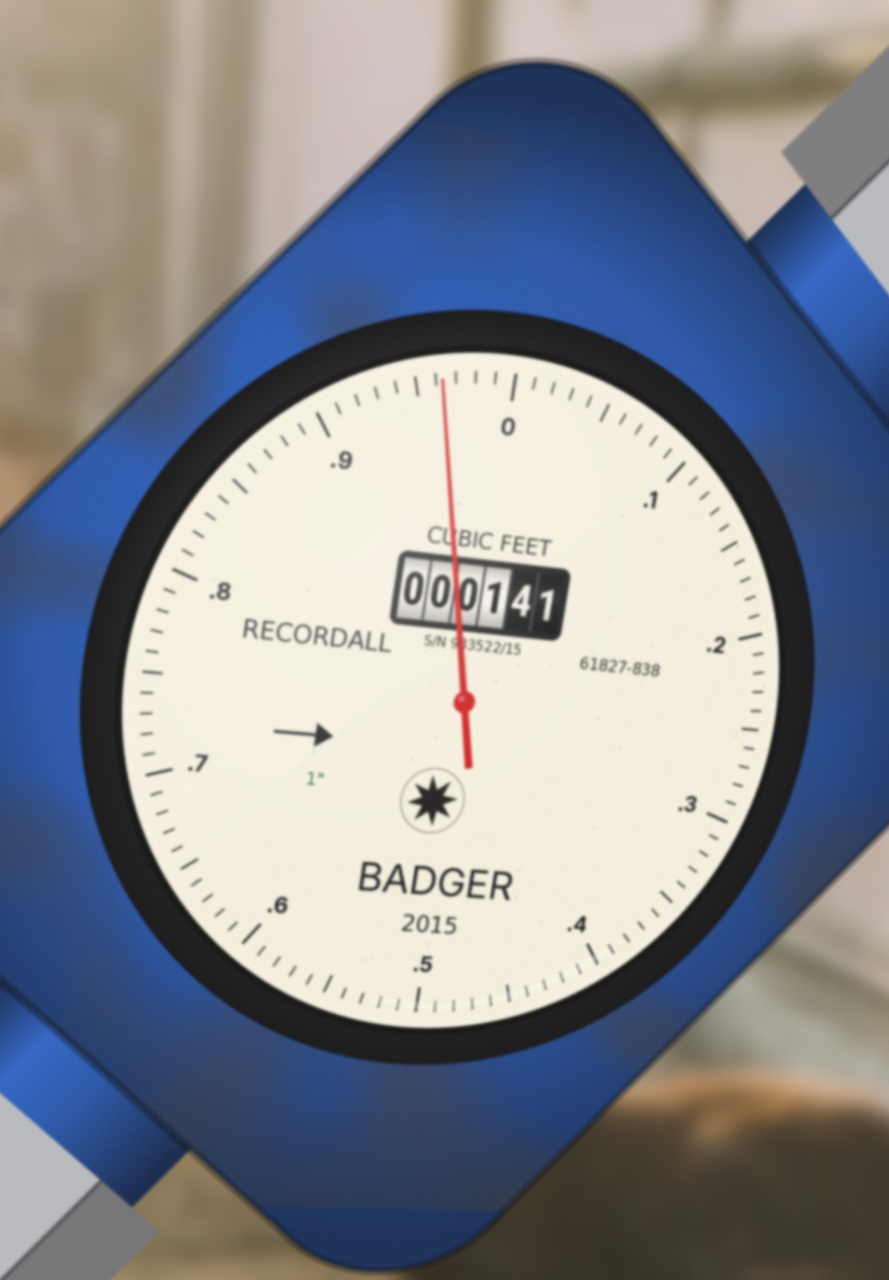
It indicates 140.96 ft³
